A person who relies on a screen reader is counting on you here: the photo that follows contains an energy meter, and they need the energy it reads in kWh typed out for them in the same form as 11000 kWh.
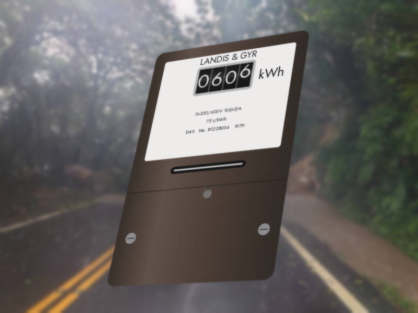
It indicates 606 kWh
